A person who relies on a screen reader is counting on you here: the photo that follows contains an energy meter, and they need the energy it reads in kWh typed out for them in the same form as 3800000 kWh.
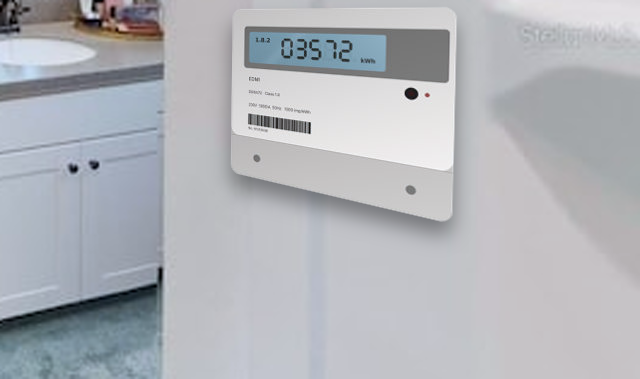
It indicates 3572 kWh
